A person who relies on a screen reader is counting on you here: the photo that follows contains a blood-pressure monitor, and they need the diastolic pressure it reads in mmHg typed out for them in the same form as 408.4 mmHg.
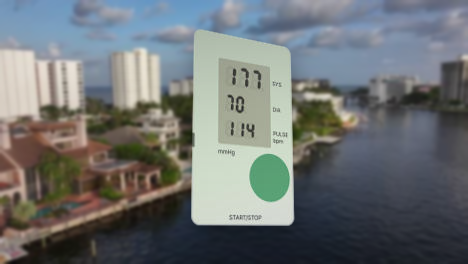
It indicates 70 mmHg
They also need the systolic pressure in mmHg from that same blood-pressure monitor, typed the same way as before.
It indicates 177 mmHg
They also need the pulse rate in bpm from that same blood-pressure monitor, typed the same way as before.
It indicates 114 bpm
